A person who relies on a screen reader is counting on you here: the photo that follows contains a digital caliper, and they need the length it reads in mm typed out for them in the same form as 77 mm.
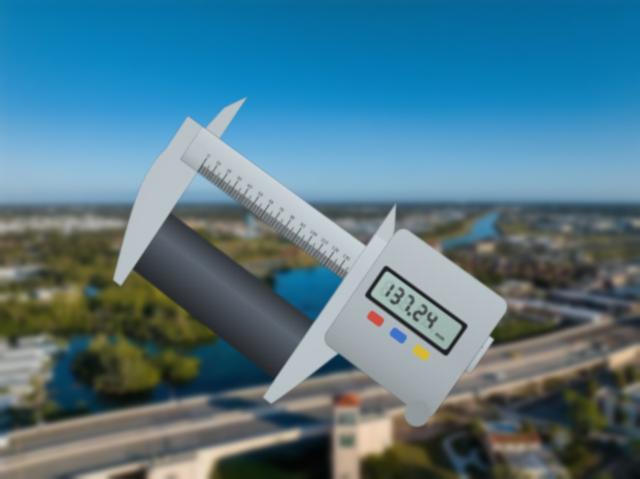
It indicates 137.24 mm
